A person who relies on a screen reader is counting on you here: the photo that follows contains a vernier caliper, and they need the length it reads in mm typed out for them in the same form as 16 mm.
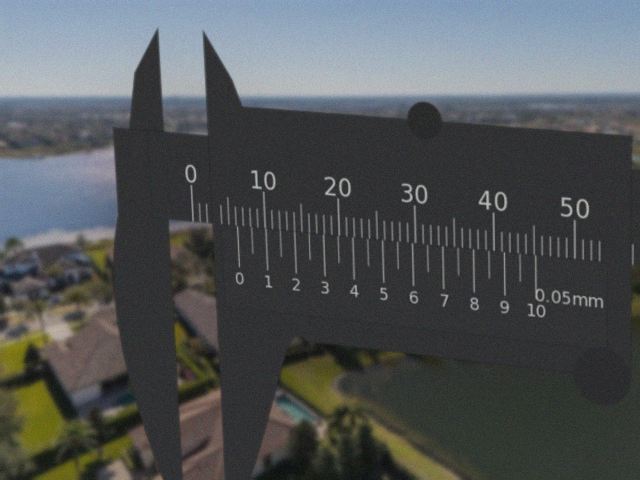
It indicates 6.2 mm
